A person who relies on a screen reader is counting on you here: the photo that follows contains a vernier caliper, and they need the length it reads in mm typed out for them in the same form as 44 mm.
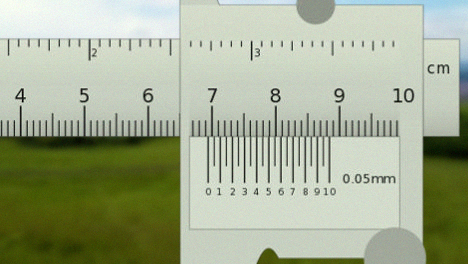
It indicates 69.4 mm
